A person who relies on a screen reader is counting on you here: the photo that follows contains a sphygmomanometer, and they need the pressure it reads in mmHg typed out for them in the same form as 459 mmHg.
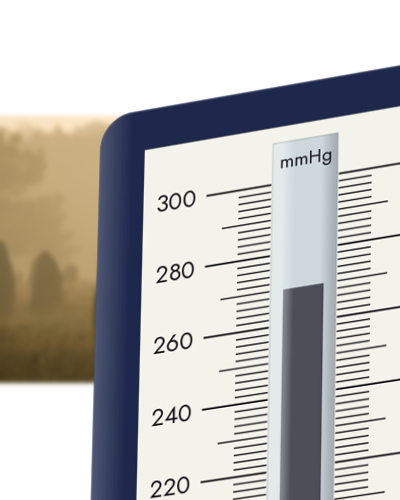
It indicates 270 mmHg
